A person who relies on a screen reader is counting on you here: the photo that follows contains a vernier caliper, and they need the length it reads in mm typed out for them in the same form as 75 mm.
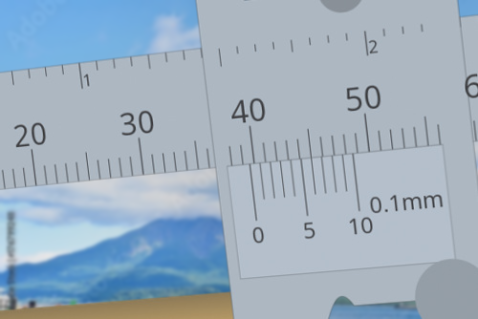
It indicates 39.6 mm
